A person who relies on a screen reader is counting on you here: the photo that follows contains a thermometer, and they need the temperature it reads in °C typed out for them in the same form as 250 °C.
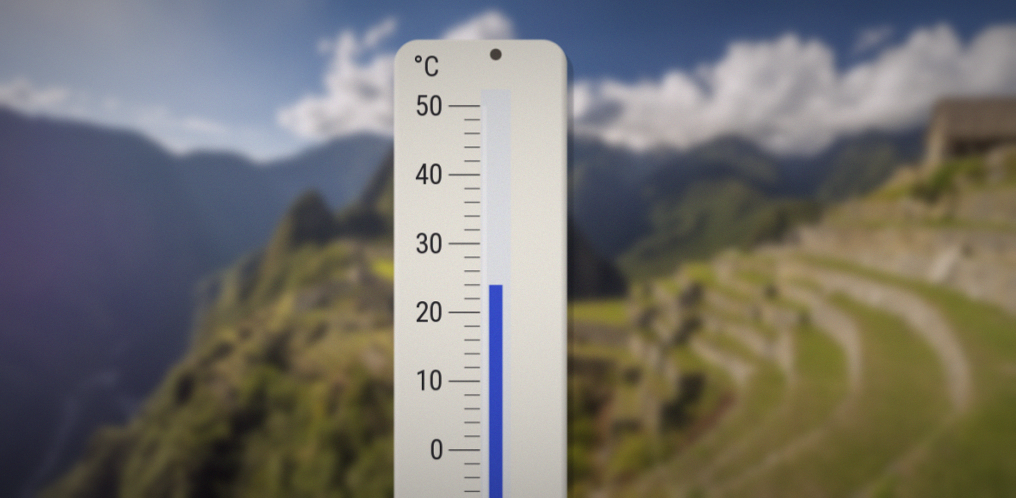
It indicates 24 °C
